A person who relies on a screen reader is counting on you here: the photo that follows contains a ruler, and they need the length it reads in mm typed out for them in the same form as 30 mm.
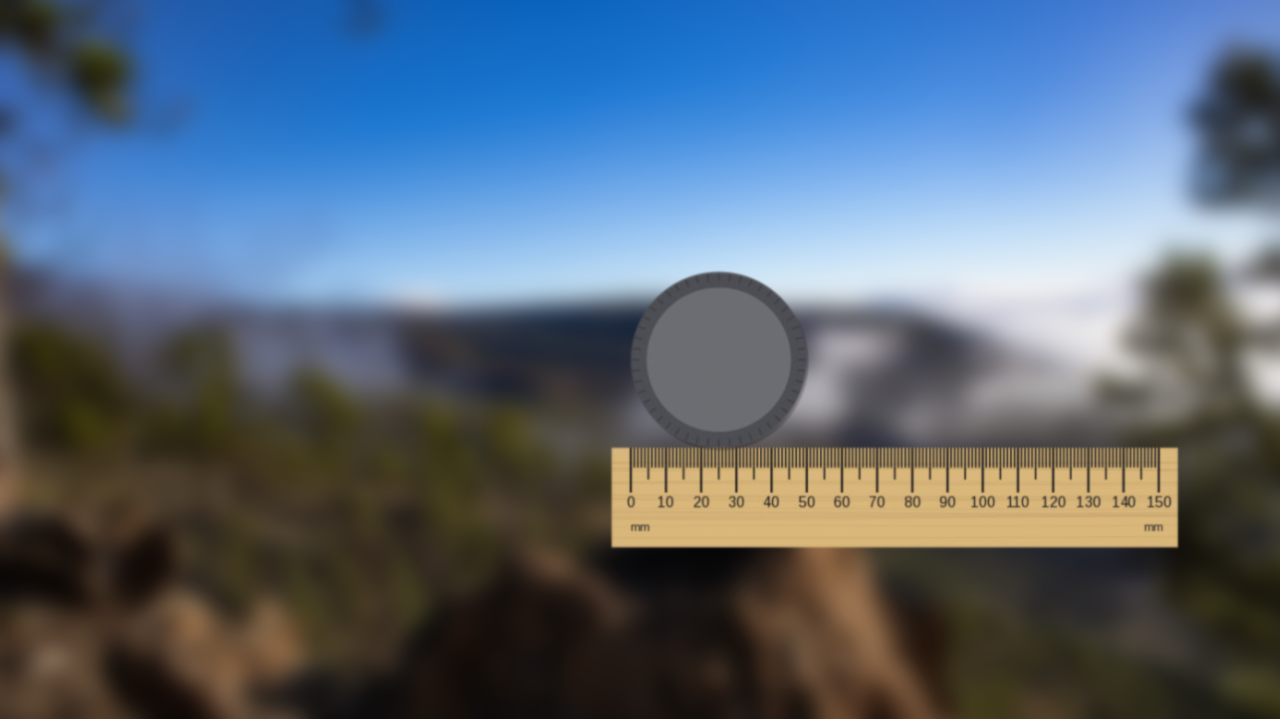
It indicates 50 mm
